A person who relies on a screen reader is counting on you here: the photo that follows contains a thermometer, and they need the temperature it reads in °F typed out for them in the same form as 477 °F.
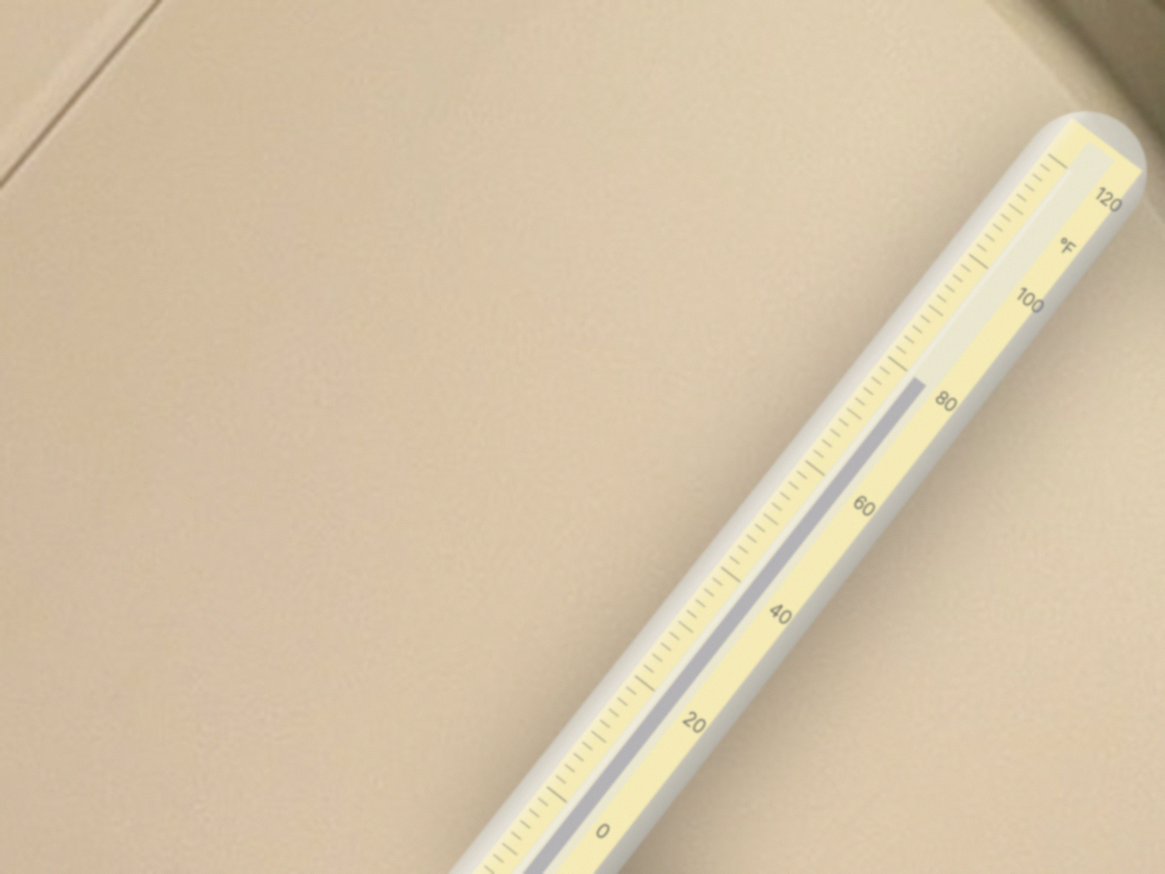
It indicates 80 °F
